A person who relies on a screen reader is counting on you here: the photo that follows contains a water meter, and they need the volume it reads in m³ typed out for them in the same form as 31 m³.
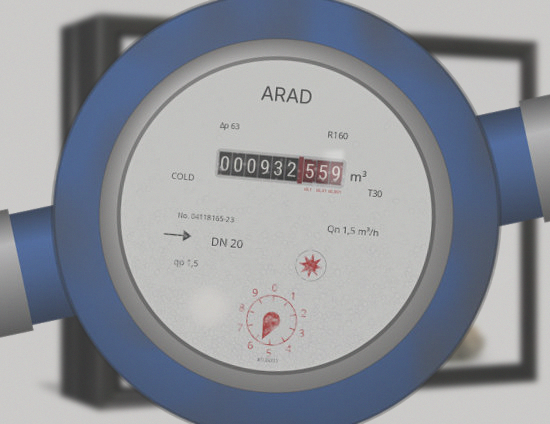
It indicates 932.5595 m³
